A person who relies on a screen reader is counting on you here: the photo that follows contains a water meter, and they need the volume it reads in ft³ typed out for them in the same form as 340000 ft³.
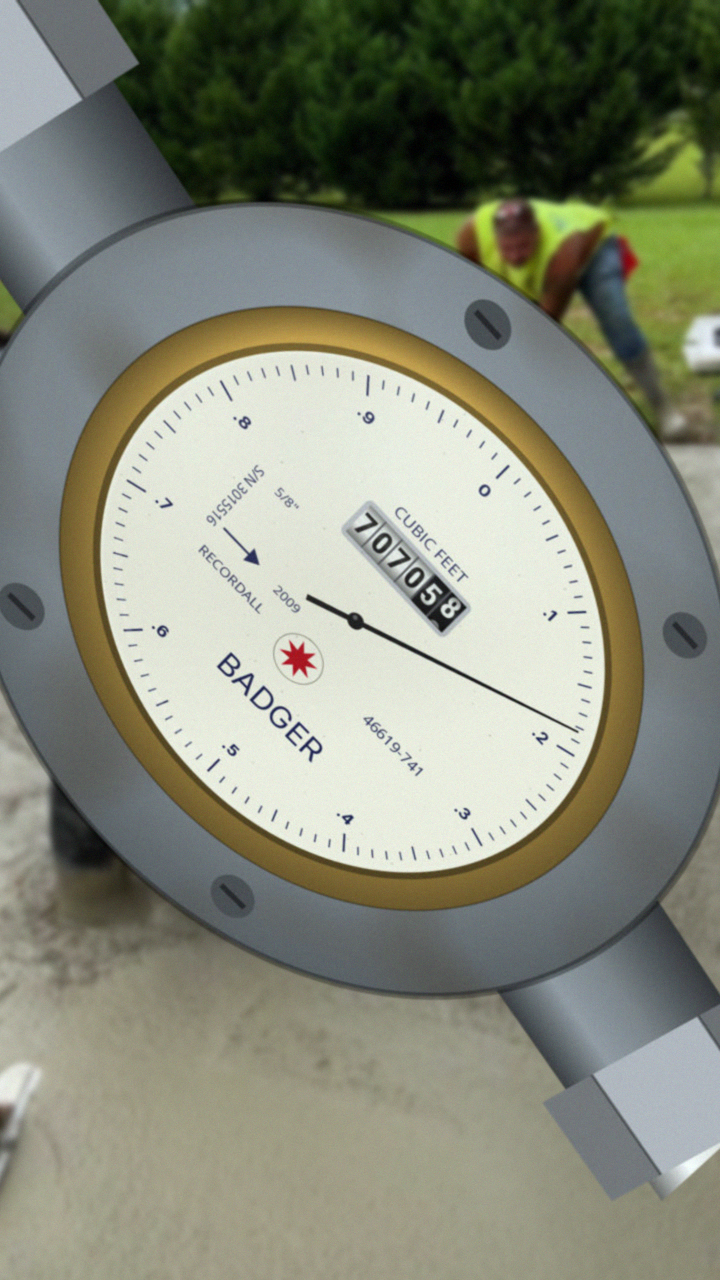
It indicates 707058.18 ft³
